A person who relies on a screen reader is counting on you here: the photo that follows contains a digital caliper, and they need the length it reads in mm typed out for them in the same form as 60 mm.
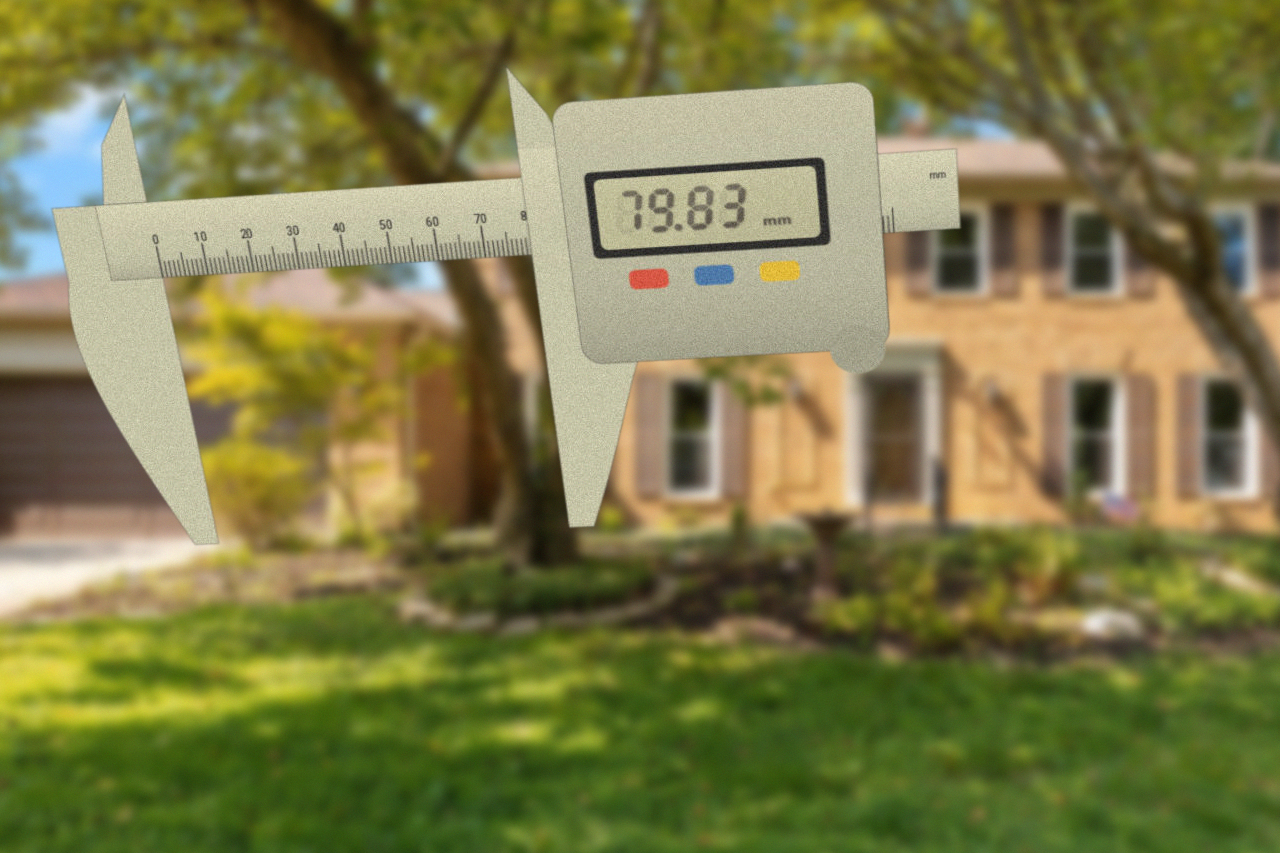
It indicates 79.83 mm
